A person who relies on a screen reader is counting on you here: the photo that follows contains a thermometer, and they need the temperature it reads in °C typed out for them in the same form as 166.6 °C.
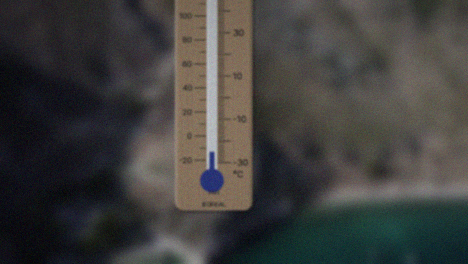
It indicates -25 °C
